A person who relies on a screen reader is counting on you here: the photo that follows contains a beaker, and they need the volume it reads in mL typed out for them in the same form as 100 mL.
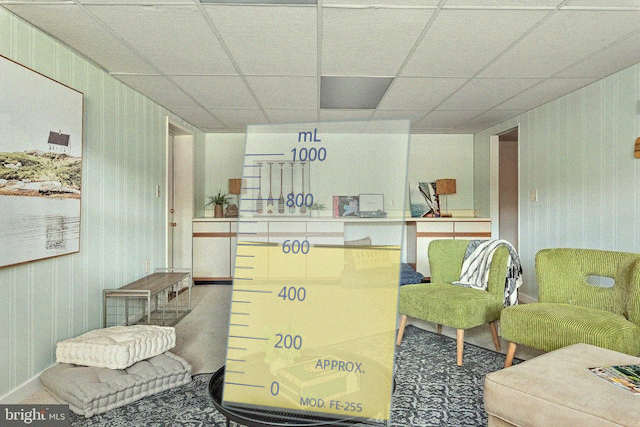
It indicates 600 mL
